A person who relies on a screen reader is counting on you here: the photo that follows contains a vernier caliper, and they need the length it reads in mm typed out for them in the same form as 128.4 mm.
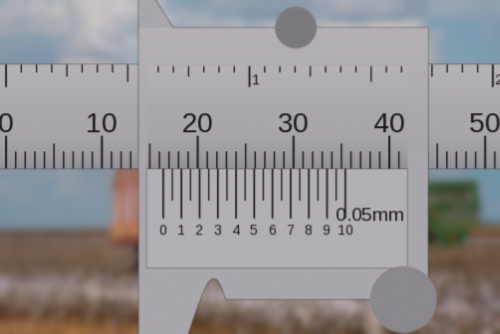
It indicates 16.4 mm
